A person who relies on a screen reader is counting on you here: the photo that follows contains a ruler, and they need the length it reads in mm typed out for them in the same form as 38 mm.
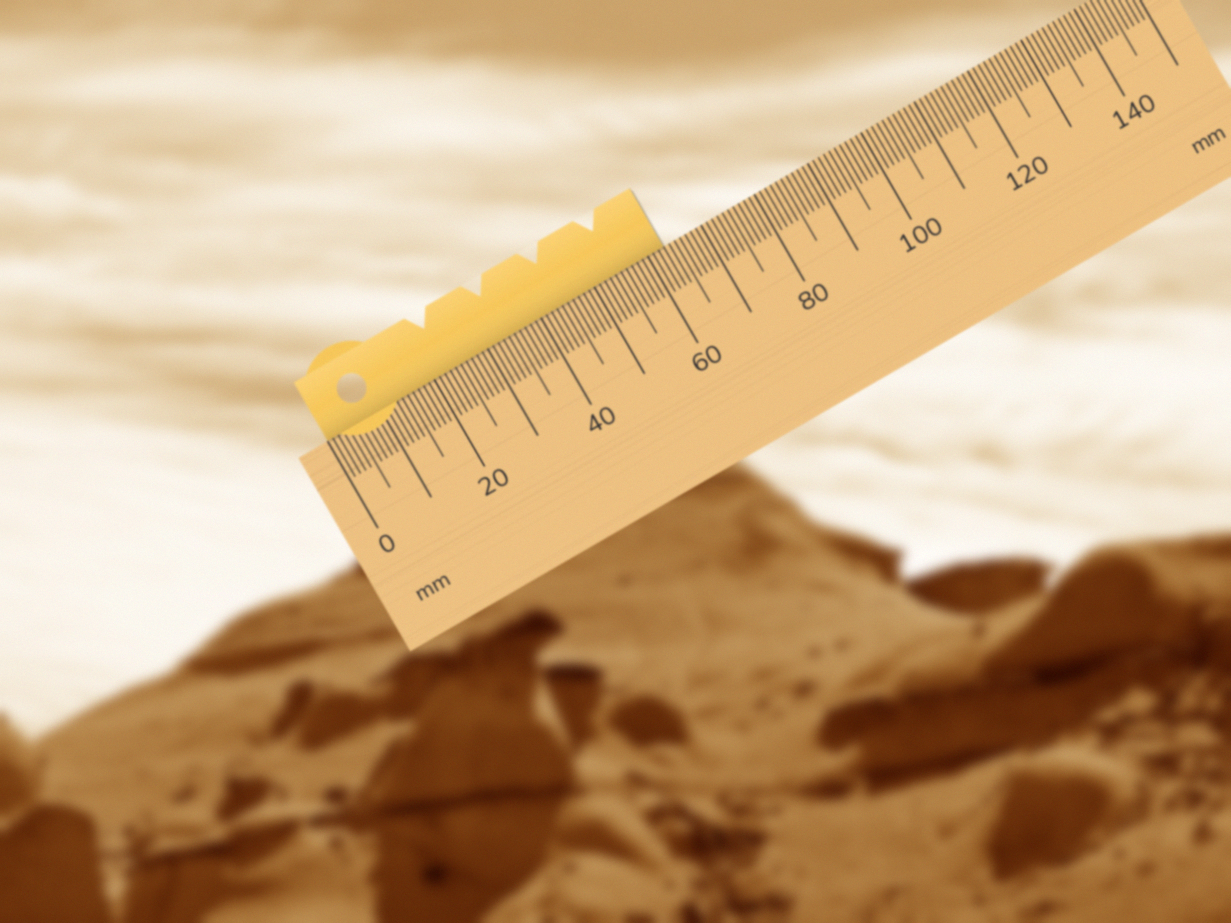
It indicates 63 mm
